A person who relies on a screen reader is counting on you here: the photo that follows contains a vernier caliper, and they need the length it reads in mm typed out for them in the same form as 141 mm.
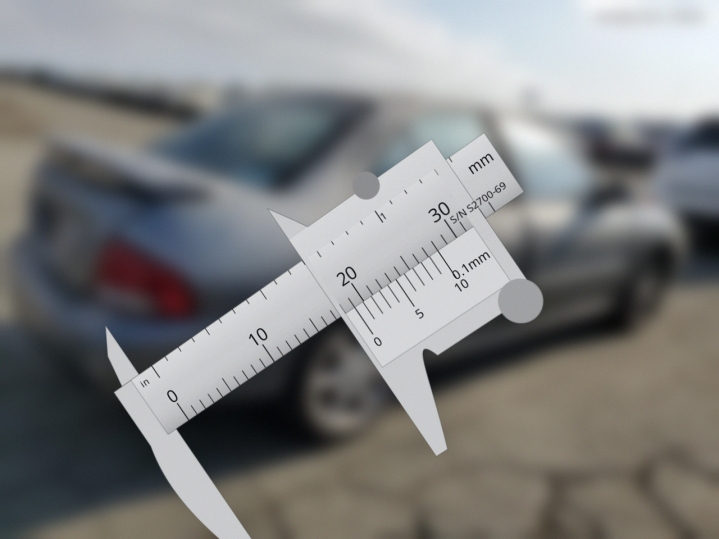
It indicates 19.0 mm
